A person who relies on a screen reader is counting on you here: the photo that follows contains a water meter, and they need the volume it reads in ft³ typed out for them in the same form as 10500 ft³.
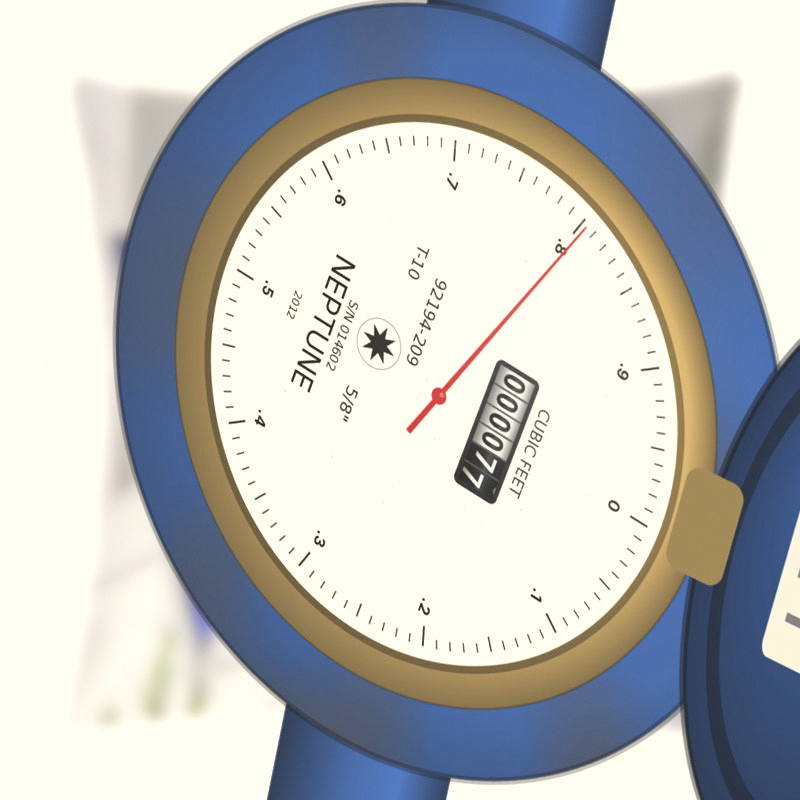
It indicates 76.80 ft³
